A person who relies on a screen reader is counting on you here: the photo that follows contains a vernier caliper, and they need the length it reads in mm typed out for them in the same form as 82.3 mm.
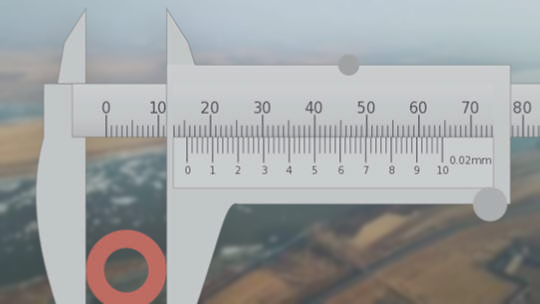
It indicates 15.5 mm
